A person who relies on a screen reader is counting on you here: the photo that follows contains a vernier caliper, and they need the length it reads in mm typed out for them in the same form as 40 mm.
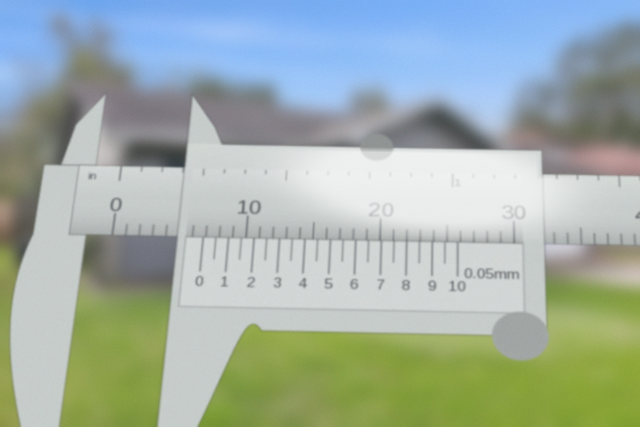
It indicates 6.8 mm
